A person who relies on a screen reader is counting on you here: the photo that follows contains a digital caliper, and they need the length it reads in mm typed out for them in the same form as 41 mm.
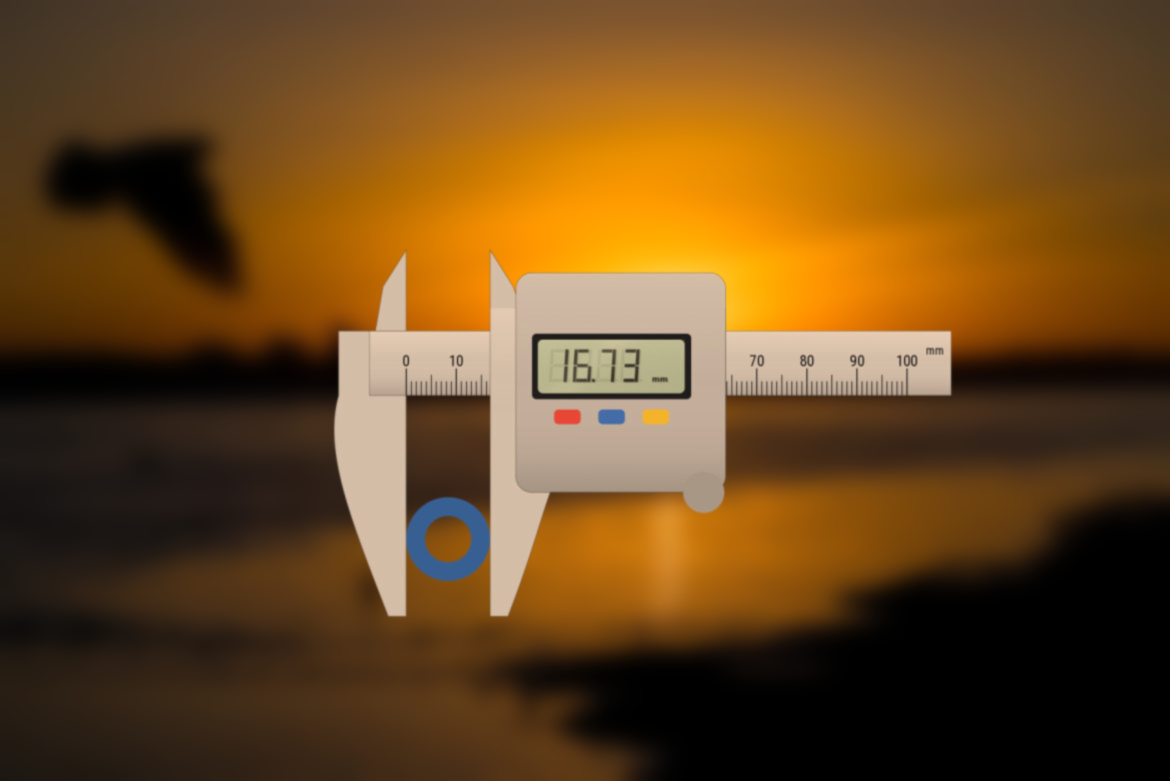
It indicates 16.73 mm
